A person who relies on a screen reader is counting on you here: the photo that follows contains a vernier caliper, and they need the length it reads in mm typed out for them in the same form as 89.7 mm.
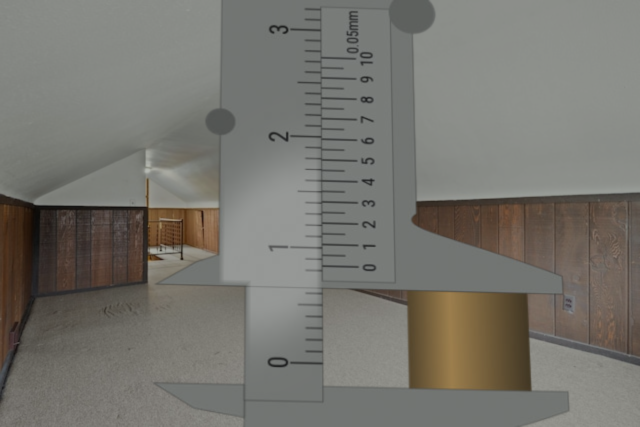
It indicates 8.4 mm
